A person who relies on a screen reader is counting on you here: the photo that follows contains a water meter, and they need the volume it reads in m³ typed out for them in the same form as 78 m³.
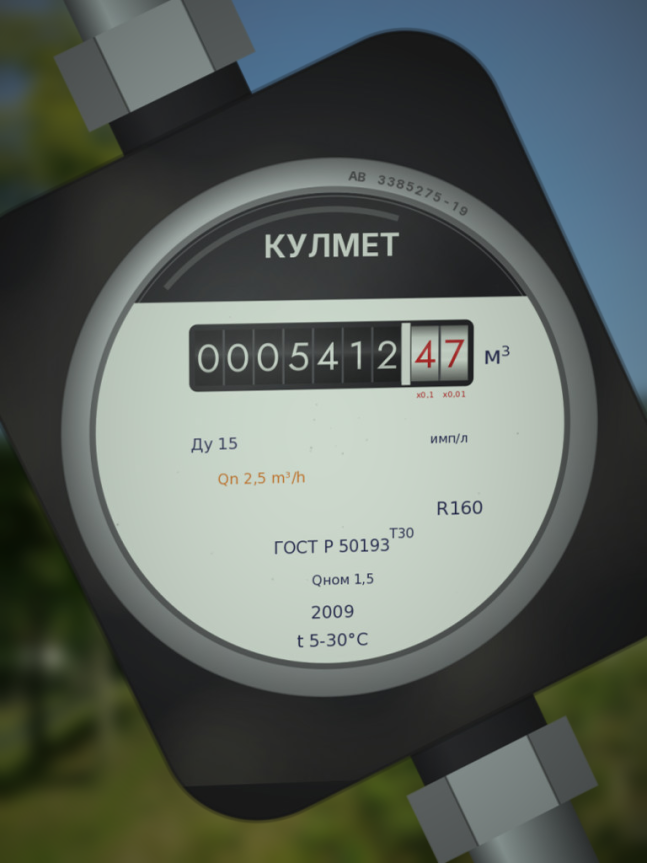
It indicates 5412.47 m³
